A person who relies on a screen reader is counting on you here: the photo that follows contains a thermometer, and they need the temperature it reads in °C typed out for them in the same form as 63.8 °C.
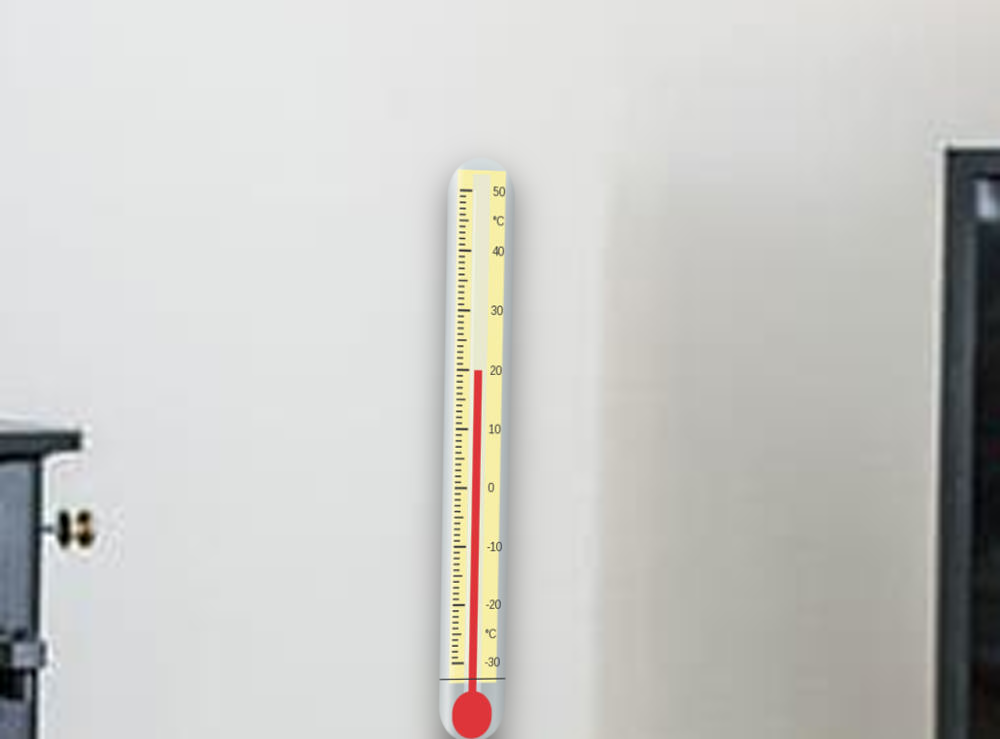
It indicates 20 °C
